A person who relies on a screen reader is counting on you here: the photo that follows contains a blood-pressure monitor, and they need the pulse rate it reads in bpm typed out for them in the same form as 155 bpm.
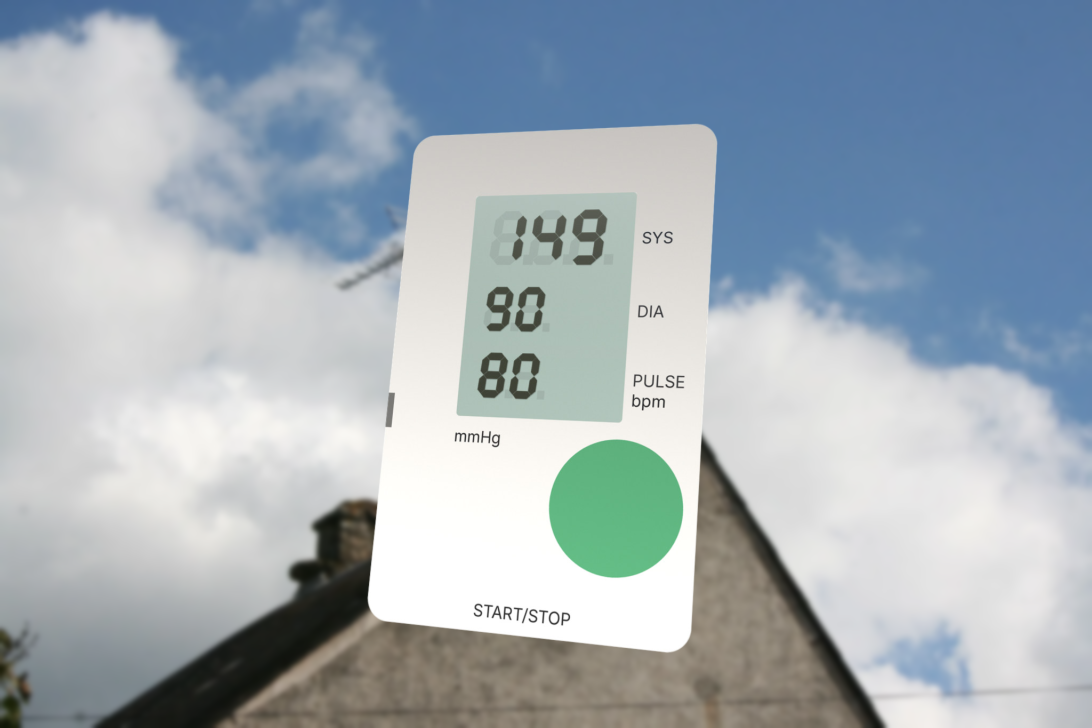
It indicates 80 bpm
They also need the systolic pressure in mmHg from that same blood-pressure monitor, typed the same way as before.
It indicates 149 mmHg
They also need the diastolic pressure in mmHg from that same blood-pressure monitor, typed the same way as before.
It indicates 90 mmHg
